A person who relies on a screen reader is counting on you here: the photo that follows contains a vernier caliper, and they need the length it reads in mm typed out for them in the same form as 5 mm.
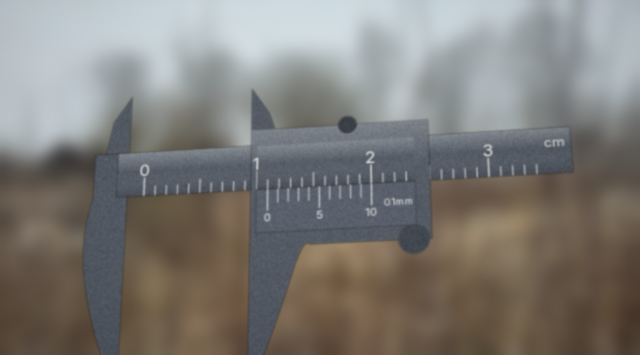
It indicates 11.0 mm
